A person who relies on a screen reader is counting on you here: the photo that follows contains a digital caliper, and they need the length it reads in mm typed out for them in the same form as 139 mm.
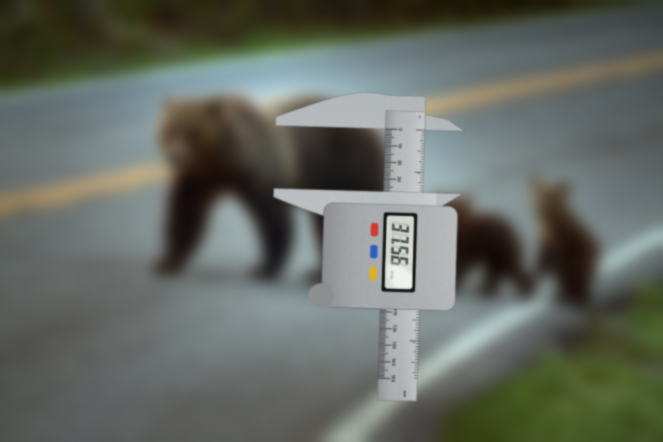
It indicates 37.56 mm
